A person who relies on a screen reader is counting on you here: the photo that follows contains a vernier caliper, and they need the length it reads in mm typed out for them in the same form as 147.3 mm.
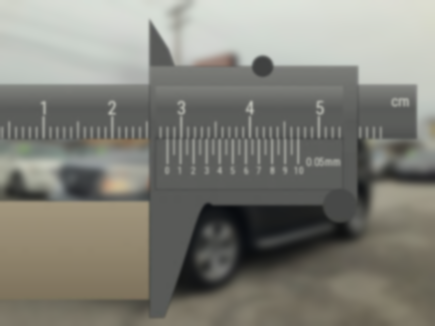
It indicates 28.0 mm
